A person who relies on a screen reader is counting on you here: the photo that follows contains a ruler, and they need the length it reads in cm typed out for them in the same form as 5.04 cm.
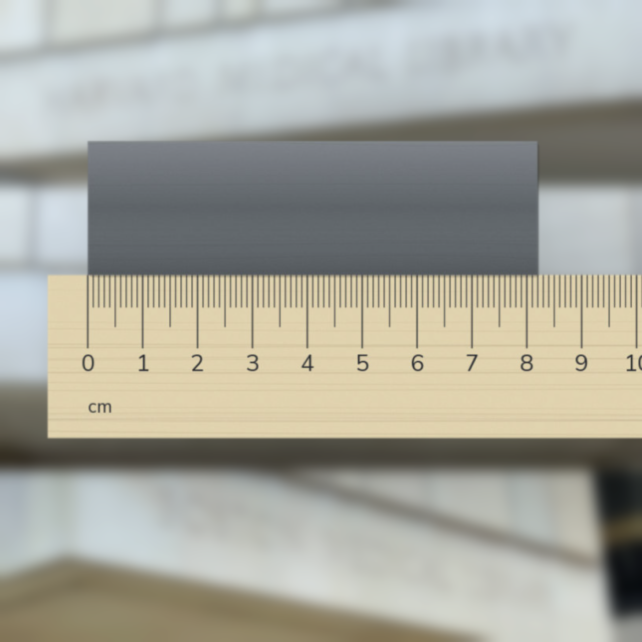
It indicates 8.2 cm
